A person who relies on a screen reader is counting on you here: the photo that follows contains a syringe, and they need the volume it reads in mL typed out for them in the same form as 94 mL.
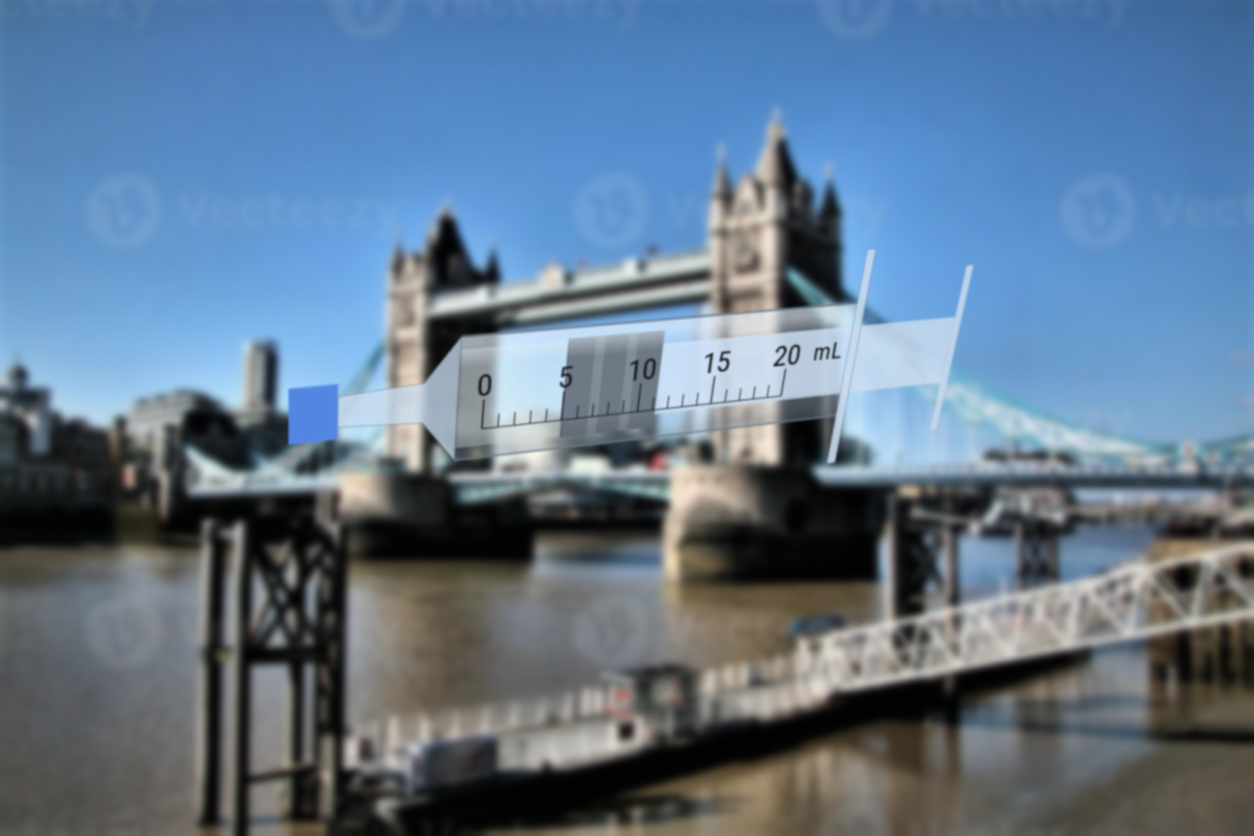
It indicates 5 mL
